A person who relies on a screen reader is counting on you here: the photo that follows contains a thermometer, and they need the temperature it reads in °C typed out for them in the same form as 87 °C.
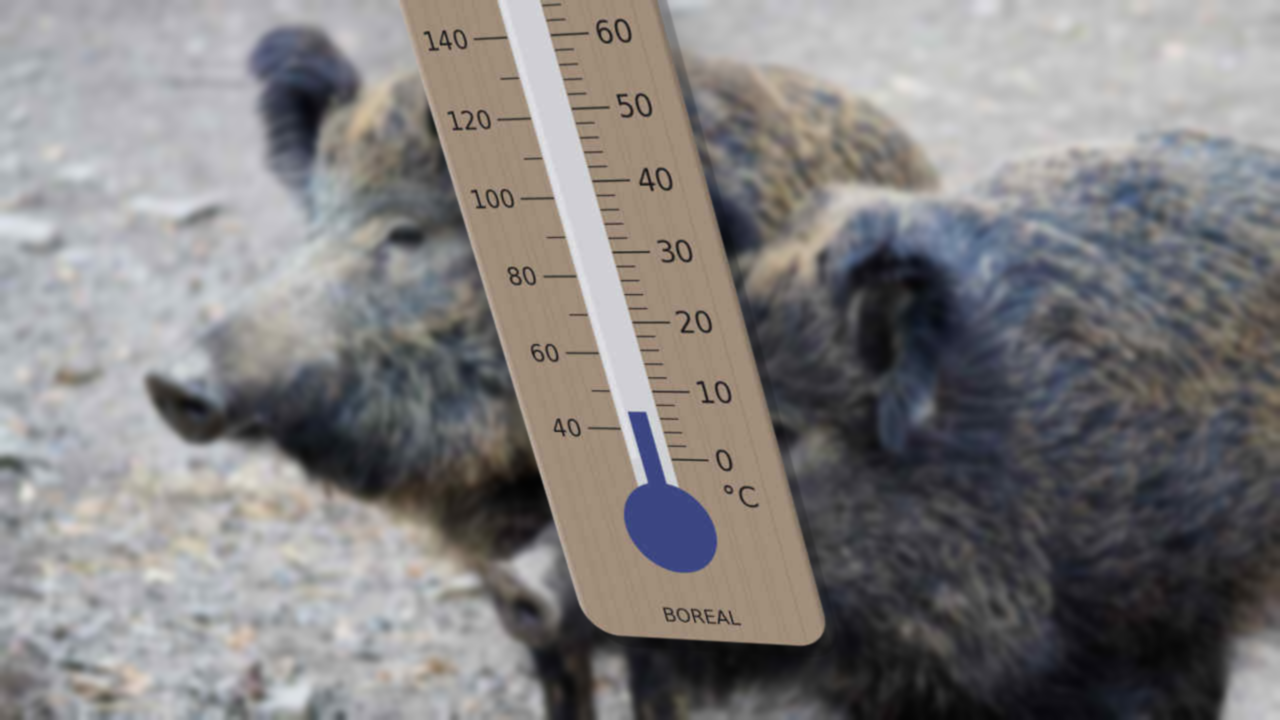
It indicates 7 °C
